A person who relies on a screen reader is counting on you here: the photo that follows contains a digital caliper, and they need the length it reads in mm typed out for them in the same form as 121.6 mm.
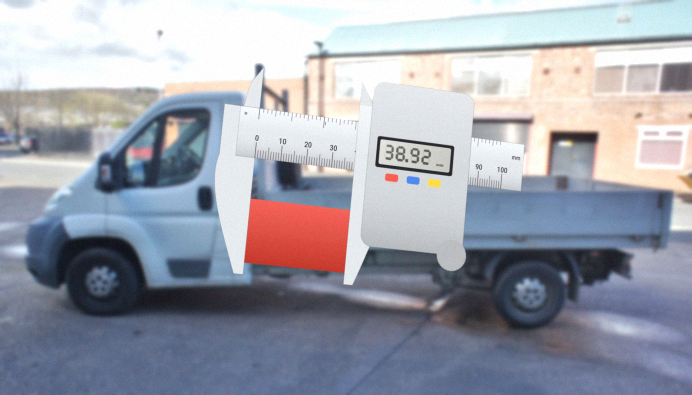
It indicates 38.92 mm
